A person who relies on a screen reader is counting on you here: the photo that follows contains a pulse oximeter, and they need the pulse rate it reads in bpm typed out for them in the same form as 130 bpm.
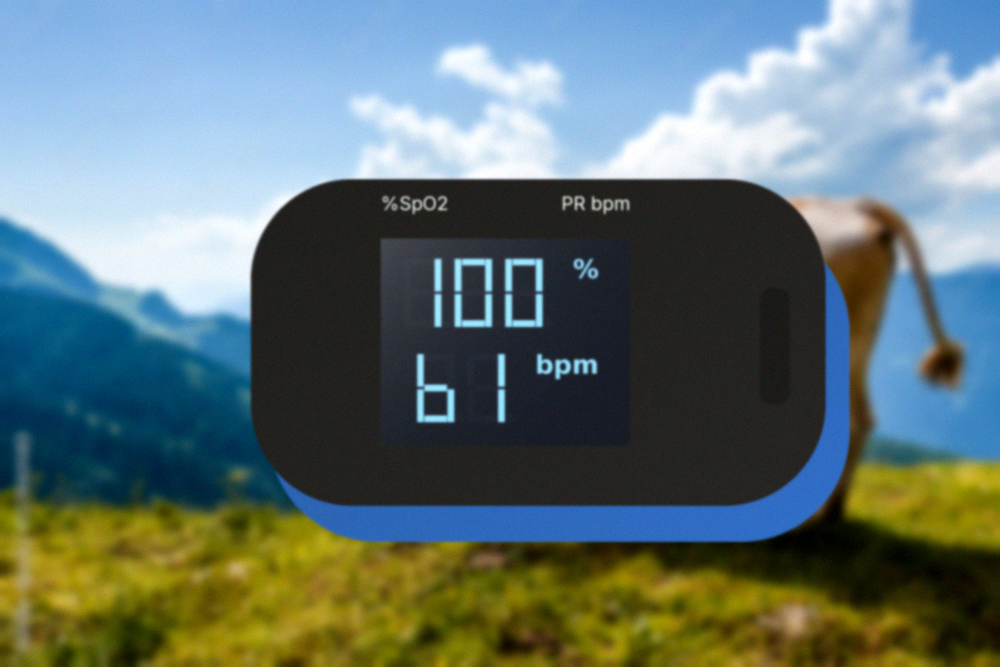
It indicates 61 bpm
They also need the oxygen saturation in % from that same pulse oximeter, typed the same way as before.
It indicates 100 %
